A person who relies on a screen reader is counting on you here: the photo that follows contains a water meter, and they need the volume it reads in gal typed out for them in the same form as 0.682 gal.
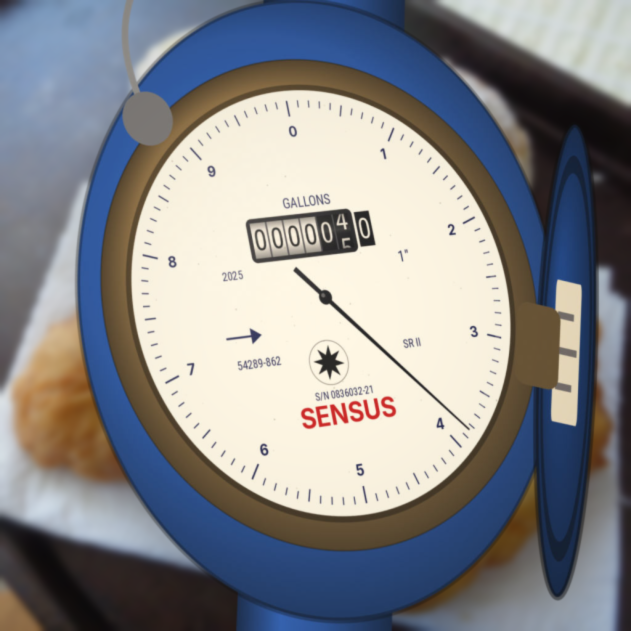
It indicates 43.8 gal
